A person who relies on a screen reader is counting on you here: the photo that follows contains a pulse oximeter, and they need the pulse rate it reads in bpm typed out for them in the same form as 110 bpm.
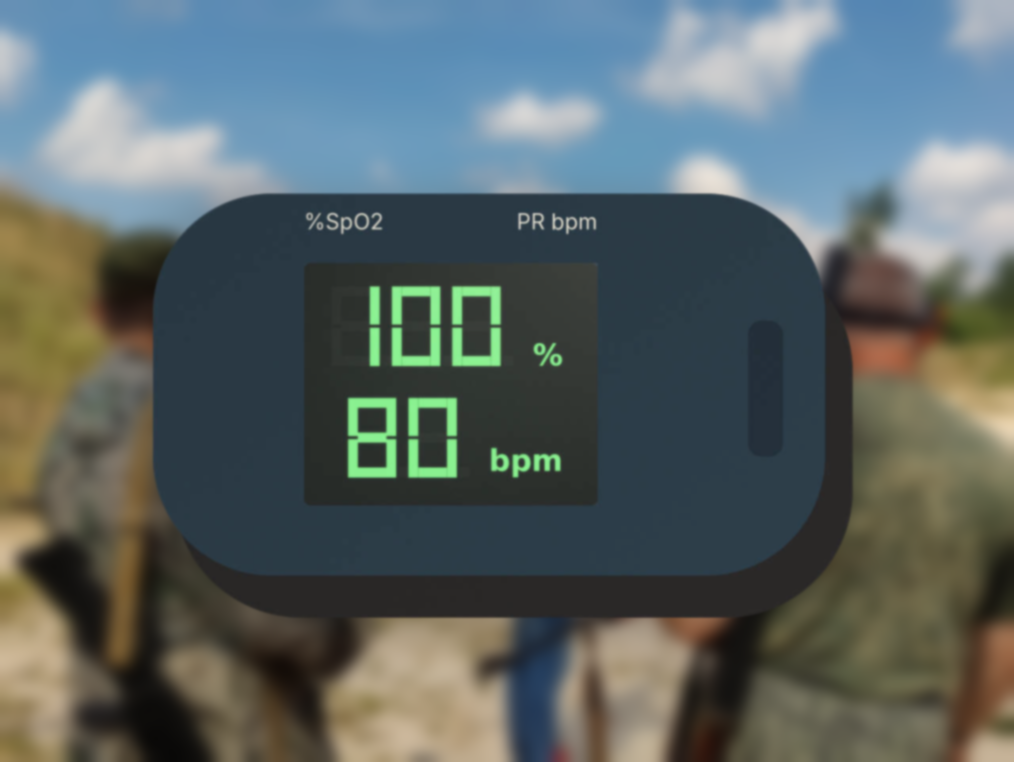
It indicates 80 bpm
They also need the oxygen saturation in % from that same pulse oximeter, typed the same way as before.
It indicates 100 %
